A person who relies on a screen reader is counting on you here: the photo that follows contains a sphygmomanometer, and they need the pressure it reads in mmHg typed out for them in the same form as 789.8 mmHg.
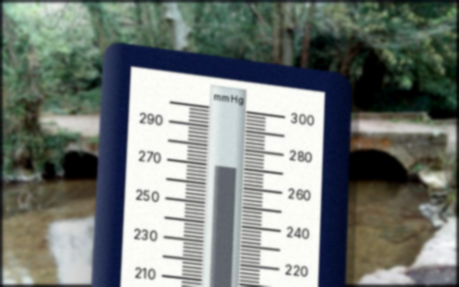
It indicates 270 mmHg
